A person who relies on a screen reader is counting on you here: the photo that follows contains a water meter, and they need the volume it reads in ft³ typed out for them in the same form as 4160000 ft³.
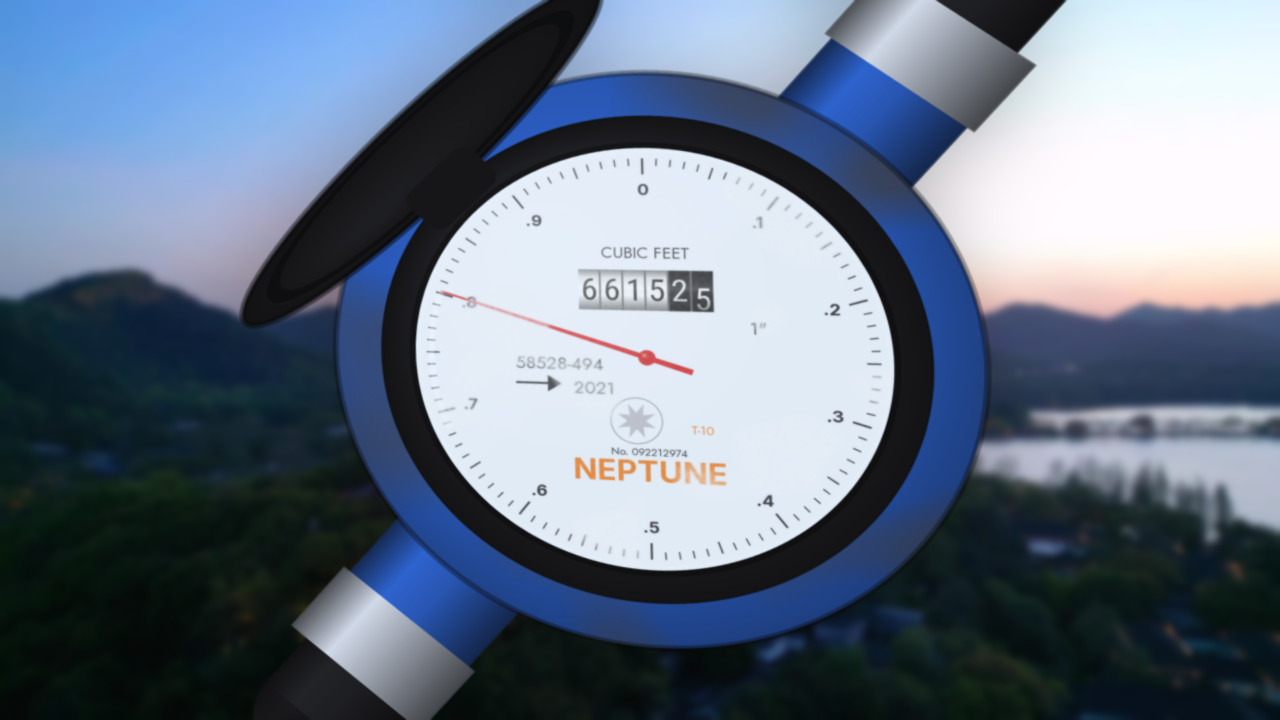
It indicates 661524.80 ft³
